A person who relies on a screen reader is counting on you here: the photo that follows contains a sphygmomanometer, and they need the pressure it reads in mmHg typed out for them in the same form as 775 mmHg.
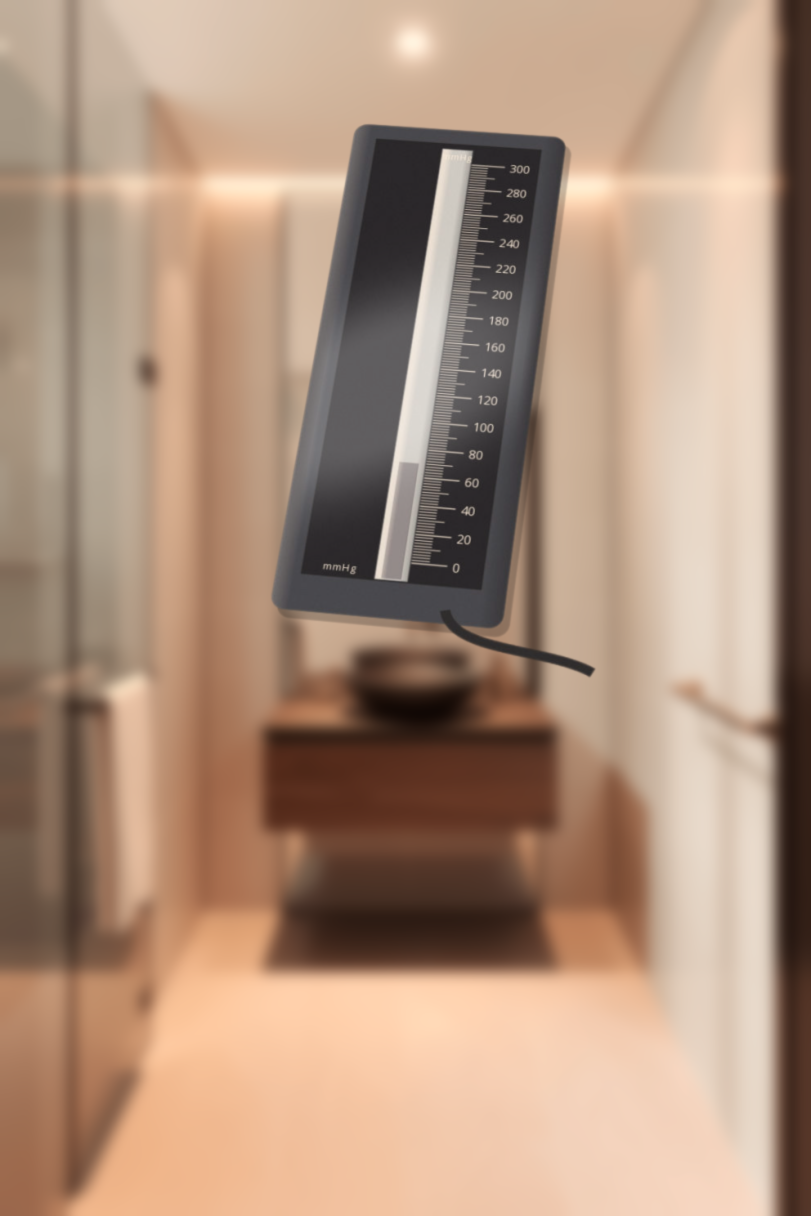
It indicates 70 mmHg
